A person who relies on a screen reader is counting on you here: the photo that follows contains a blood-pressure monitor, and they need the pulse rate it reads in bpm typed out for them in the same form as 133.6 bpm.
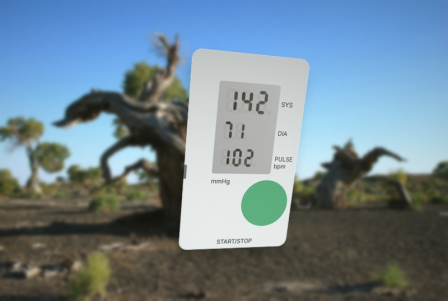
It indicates 102 bpm
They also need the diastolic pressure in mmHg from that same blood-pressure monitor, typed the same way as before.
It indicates 71 mmHg
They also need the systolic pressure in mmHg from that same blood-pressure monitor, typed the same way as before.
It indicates 142 mmHg
